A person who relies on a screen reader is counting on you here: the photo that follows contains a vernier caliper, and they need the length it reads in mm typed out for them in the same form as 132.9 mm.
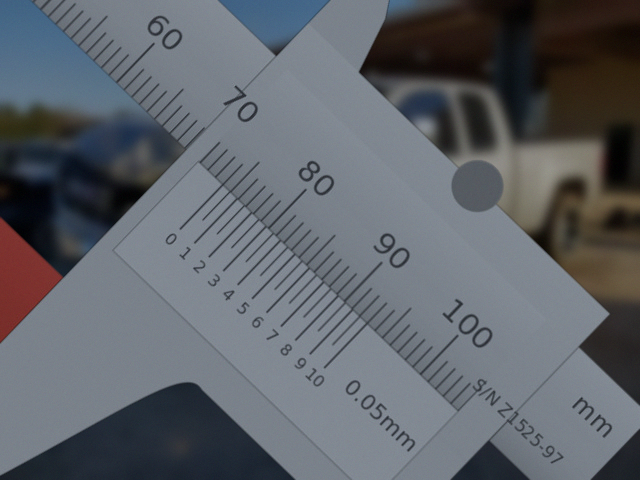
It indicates 74.0 mm
